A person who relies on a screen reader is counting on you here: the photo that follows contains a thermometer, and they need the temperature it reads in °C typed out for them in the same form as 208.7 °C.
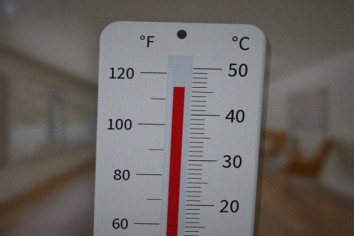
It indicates 46 °C
